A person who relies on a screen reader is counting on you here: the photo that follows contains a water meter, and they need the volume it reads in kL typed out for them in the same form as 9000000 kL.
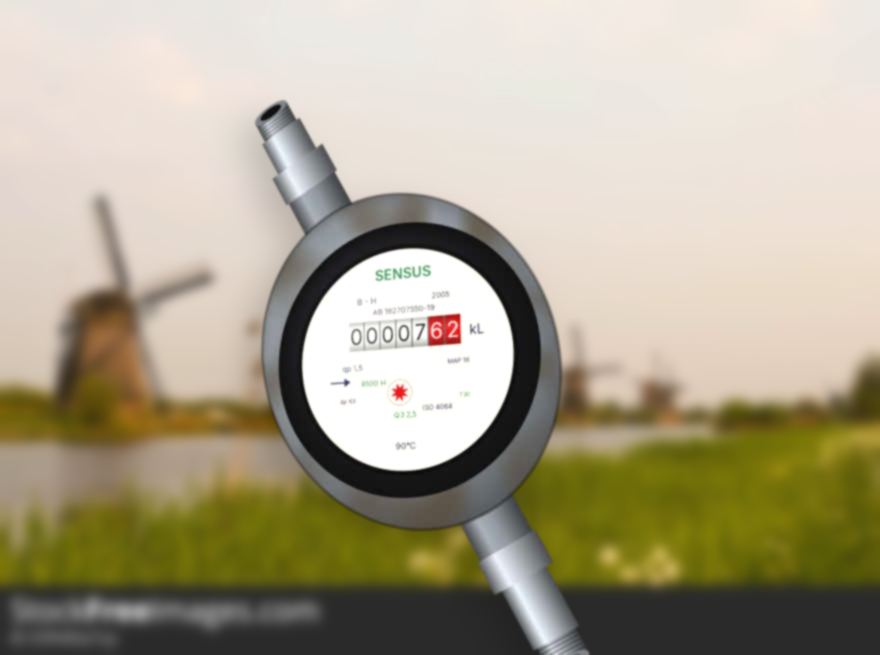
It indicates 7.62 kL
